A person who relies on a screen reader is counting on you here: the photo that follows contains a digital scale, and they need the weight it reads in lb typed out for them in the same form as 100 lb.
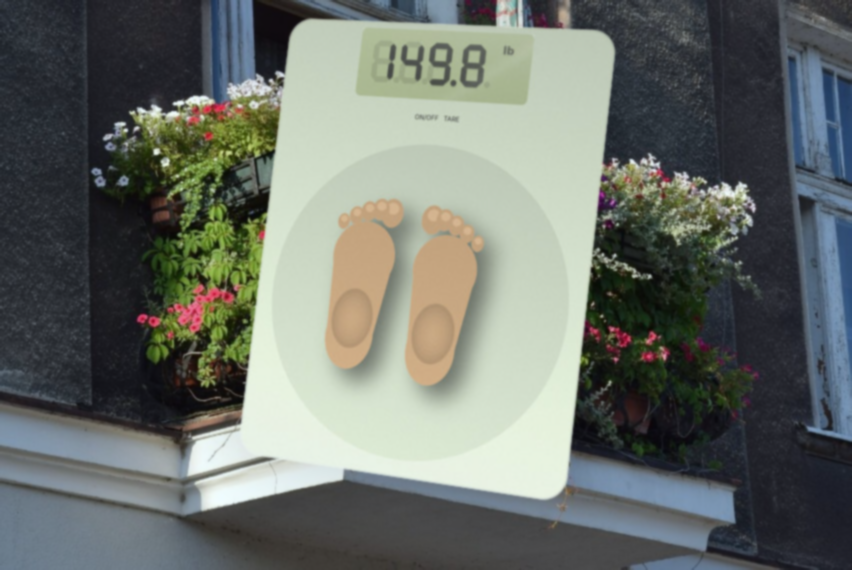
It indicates 149.8 lb
